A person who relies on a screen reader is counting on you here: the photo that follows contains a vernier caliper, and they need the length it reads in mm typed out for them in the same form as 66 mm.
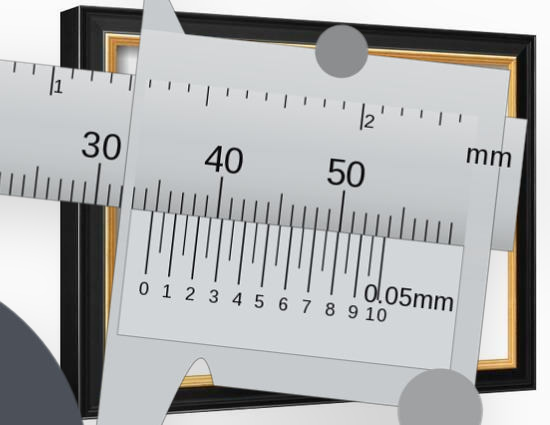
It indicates 34.7 mm
